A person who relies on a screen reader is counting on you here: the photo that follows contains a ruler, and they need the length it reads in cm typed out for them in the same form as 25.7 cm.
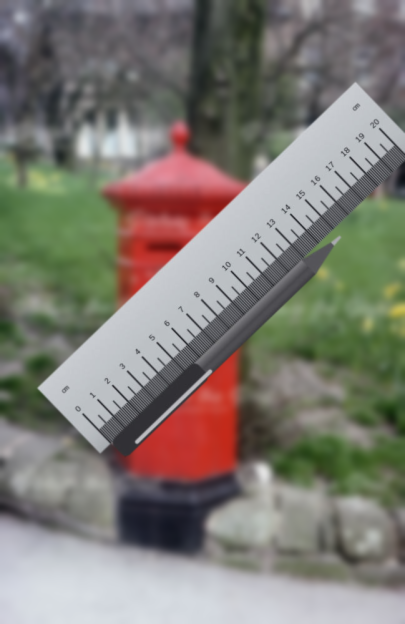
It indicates 15 cm
